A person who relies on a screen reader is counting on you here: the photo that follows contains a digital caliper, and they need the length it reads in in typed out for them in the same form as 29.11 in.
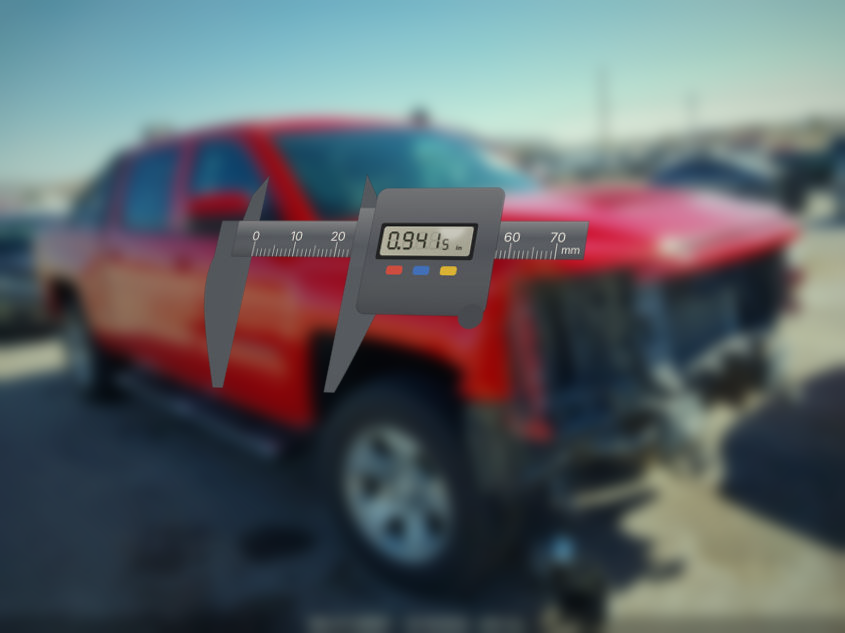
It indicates 0.9415 in
